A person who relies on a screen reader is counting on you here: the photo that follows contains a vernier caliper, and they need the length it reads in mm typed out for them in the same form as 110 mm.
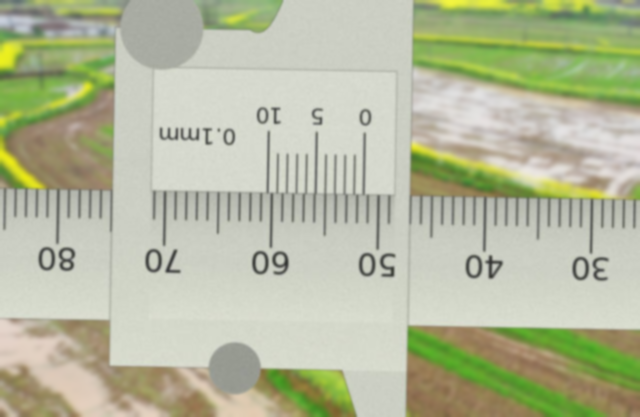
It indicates 51.4 mm
